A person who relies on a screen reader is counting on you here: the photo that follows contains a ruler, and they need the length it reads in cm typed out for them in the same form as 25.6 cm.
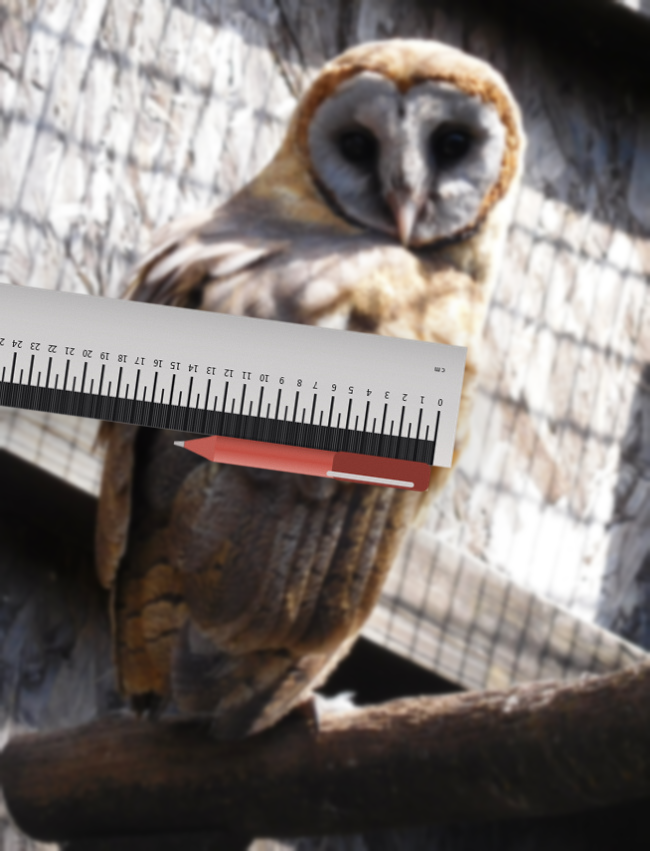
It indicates 14.5 cm
